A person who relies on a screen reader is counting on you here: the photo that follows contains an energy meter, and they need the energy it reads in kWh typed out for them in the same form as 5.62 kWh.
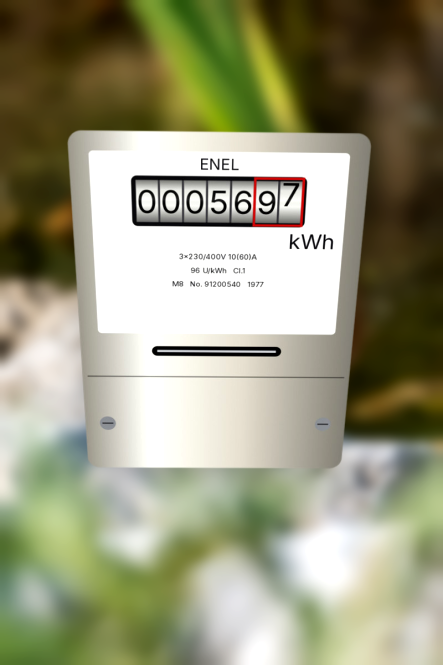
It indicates 56.97 kWh
